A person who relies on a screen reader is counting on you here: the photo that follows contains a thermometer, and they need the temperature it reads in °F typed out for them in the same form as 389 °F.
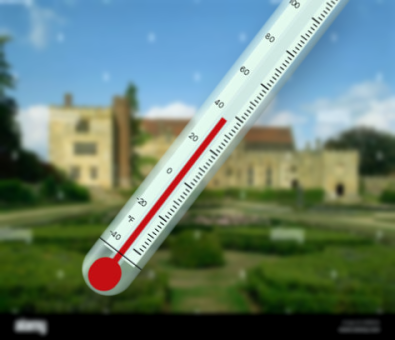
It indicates 36 °F
